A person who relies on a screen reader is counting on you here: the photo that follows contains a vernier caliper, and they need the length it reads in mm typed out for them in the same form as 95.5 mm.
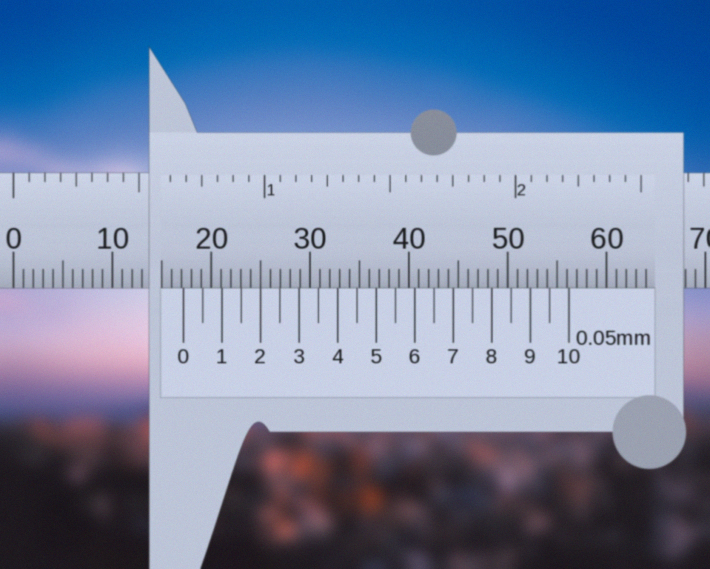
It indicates 17.2 mm
